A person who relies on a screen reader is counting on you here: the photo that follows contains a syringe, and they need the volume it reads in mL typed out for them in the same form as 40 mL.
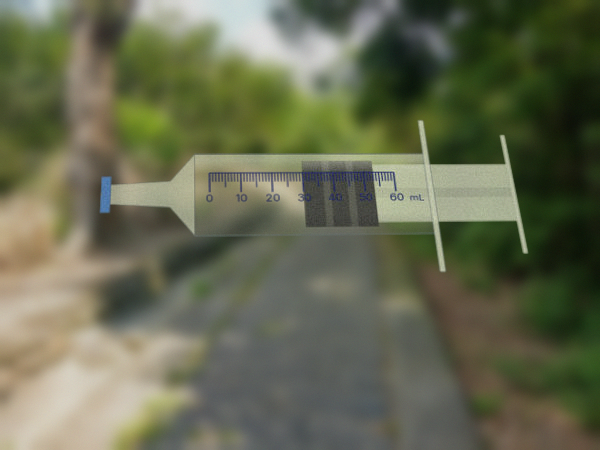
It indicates 30 mL
